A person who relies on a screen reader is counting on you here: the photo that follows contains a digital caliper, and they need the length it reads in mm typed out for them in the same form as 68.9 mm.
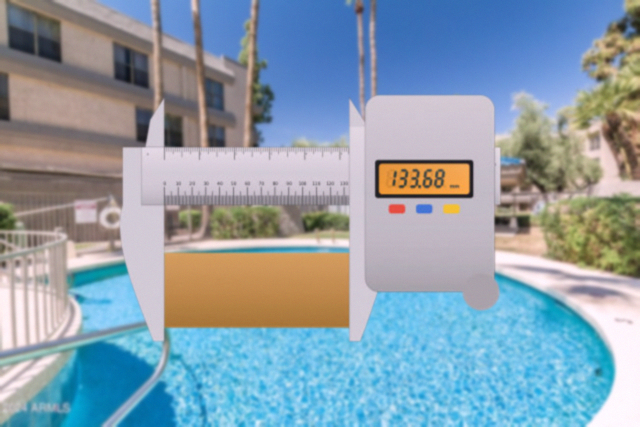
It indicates 133.68 mm
